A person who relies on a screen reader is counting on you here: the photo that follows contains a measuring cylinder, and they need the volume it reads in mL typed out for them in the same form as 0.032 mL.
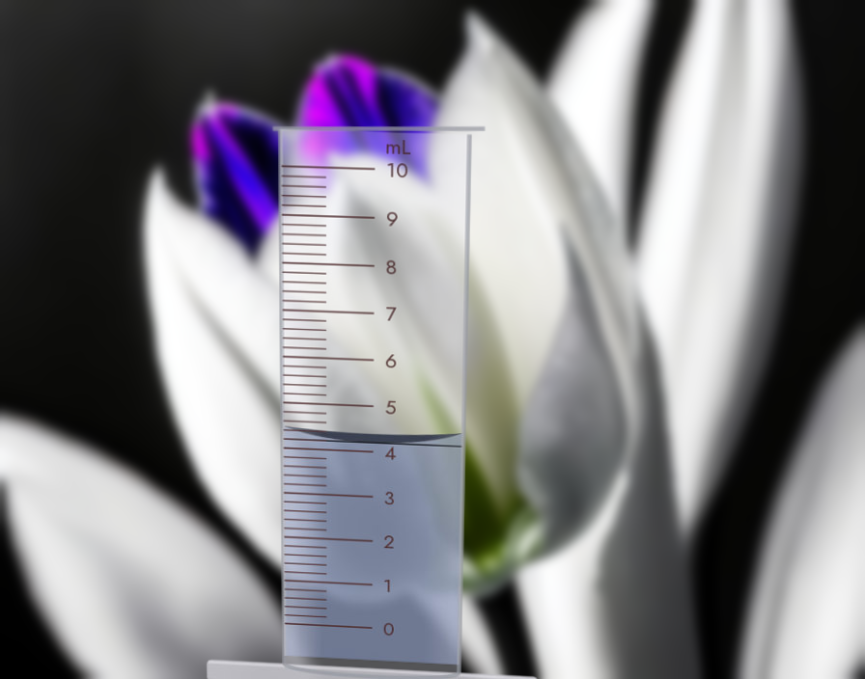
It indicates 4.2 mL
